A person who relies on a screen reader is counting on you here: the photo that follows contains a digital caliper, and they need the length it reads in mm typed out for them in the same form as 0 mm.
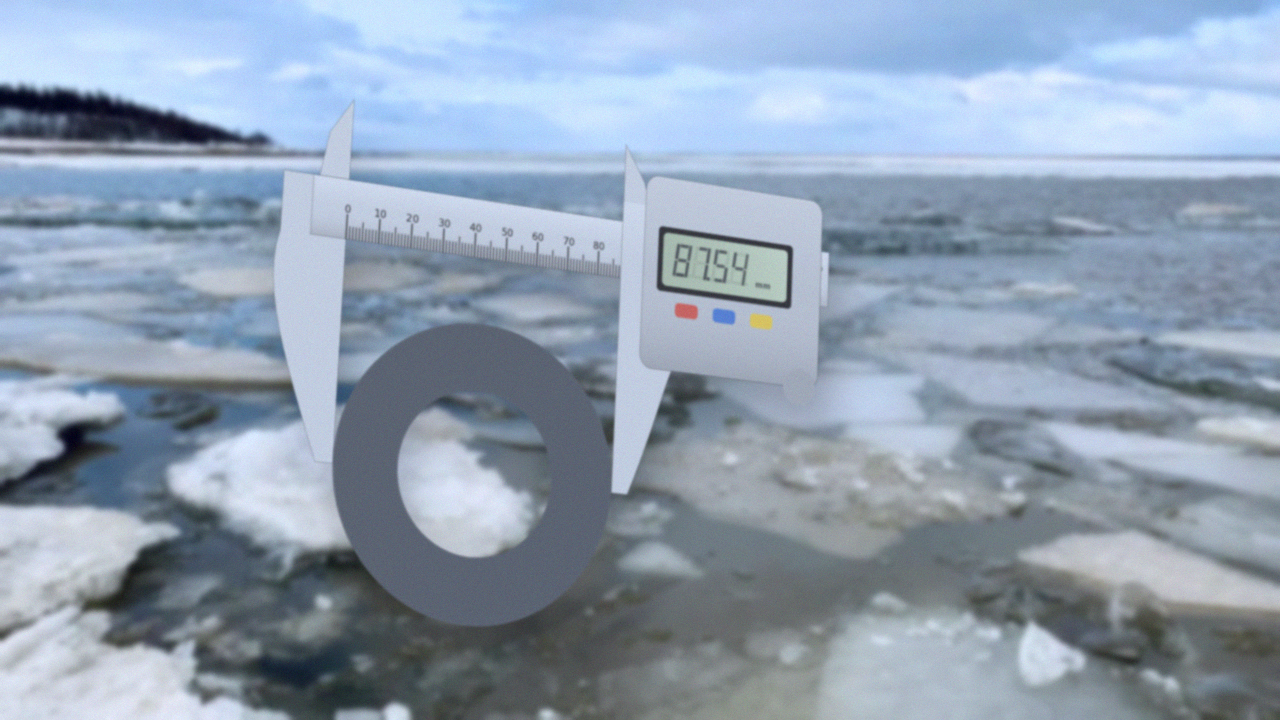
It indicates 87.54 mm
